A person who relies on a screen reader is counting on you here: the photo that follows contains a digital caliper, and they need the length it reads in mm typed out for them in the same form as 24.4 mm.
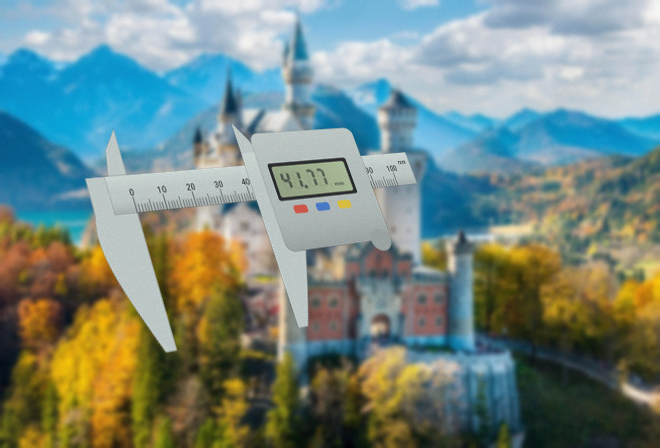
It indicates 41.77 mm
